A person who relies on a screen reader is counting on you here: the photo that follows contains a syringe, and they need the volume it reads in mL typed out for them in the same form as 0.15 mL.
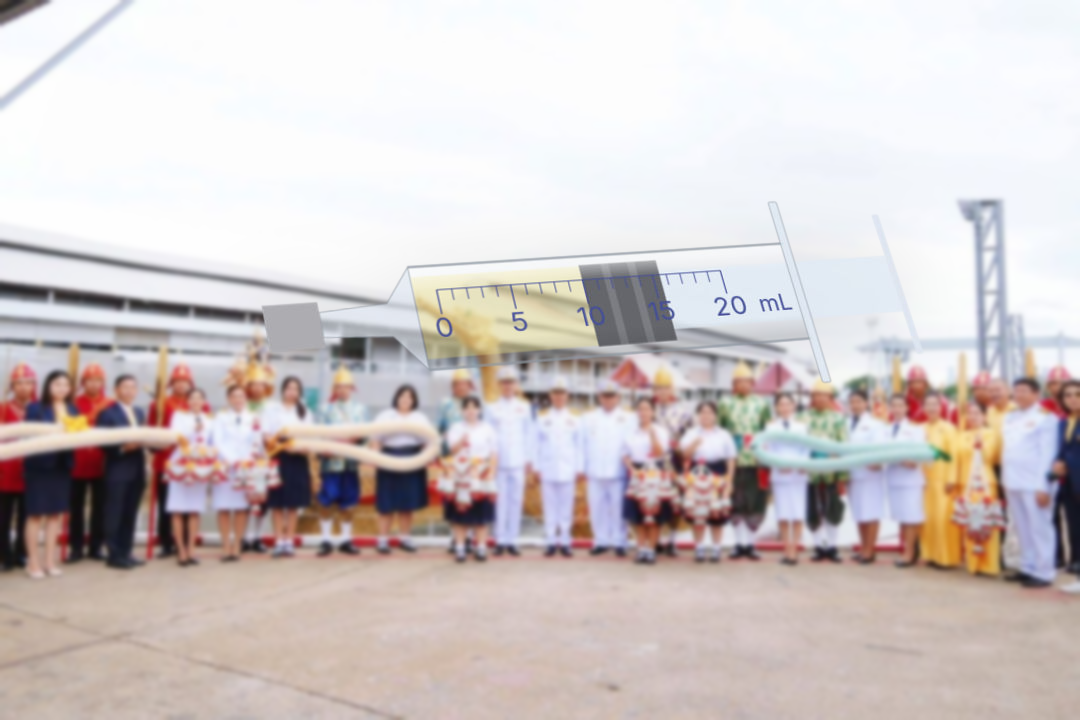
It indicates 10 mL
